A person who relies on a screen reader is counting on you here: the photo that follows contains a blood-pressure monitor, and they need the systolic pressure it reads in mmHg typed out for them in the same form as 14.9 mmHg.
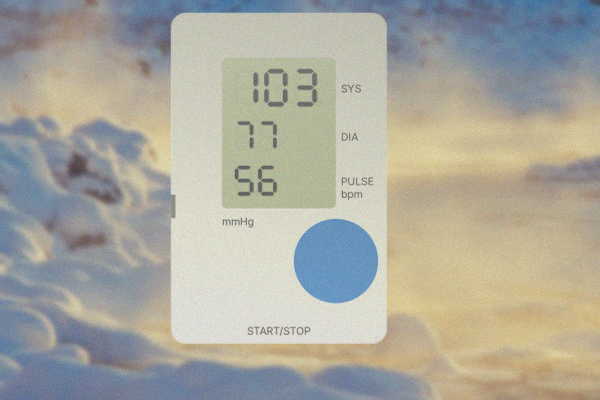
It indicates 103 mmHg
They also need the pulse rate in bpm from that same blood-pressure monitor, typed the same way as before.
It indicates 56 bpm
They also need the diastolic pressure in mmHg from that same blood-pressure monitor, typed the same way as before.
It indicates 77 mmHg
